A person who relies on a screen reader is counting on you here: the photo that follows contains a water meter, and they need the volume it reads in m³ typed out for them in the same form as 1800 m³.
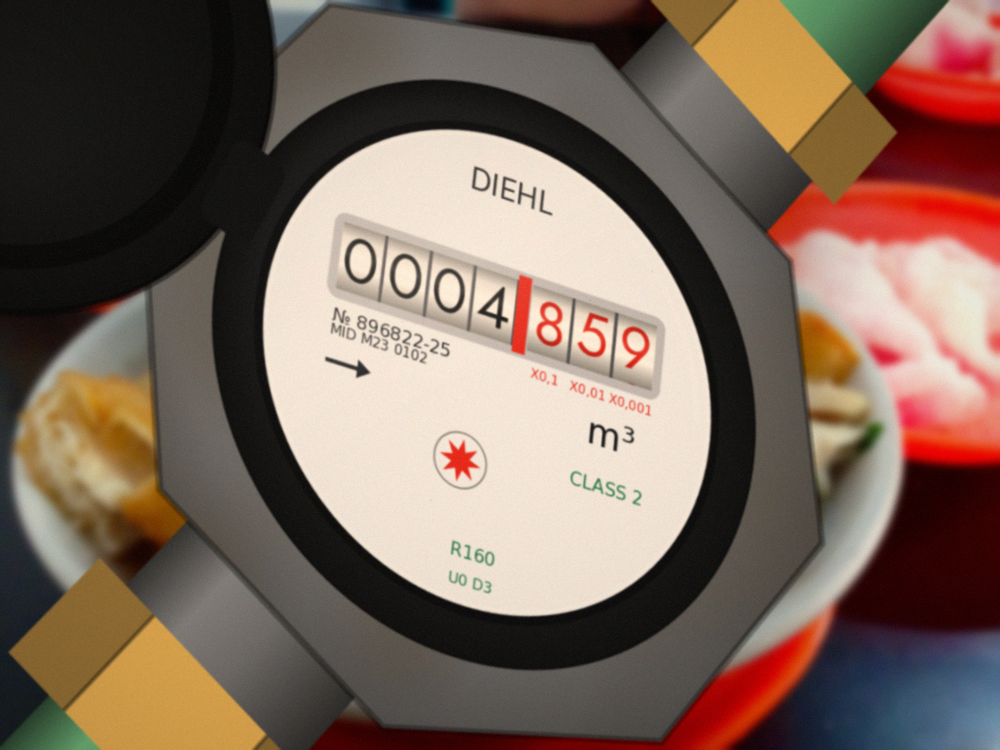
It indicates 4.859 m³
